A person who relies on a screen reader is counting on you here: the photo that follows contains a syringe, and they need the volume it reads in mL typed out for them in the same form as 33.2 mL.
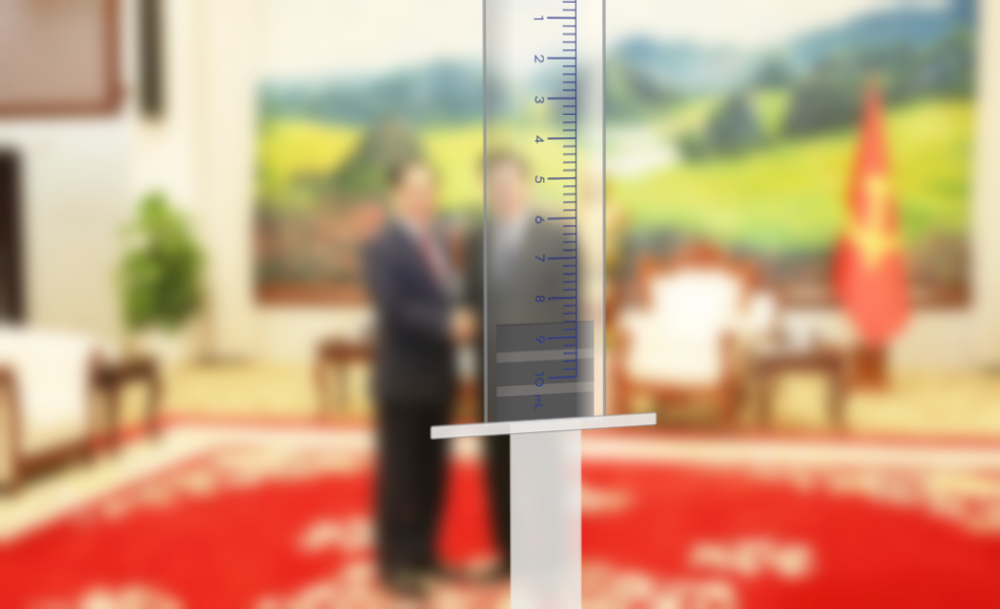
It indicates 8.6 mL
